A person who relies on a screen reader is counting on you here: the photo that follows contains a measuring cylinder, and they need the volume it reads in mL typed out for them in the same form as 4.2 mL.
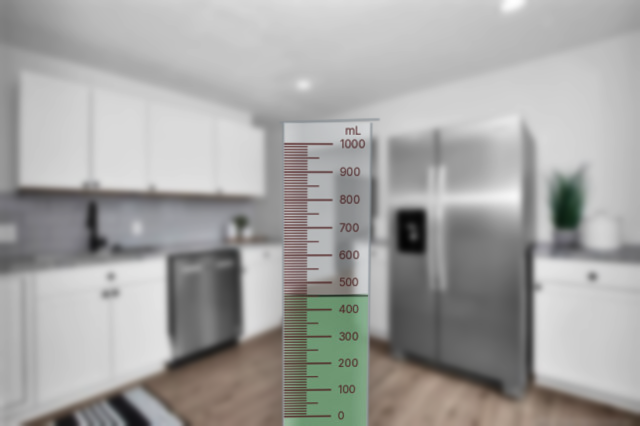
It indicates 450 mL
